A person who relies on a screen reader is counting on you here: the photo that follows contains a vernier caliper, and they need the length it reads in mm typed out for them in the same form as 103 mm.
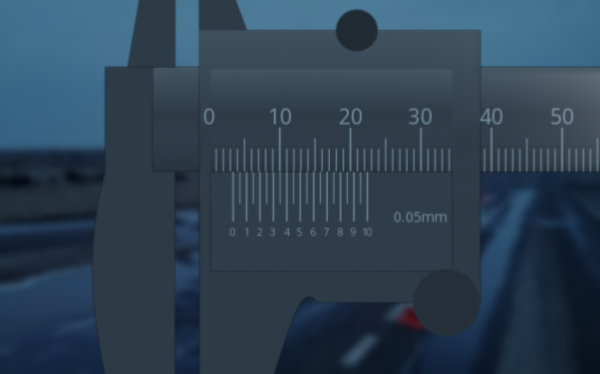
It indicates 3.4 mm
